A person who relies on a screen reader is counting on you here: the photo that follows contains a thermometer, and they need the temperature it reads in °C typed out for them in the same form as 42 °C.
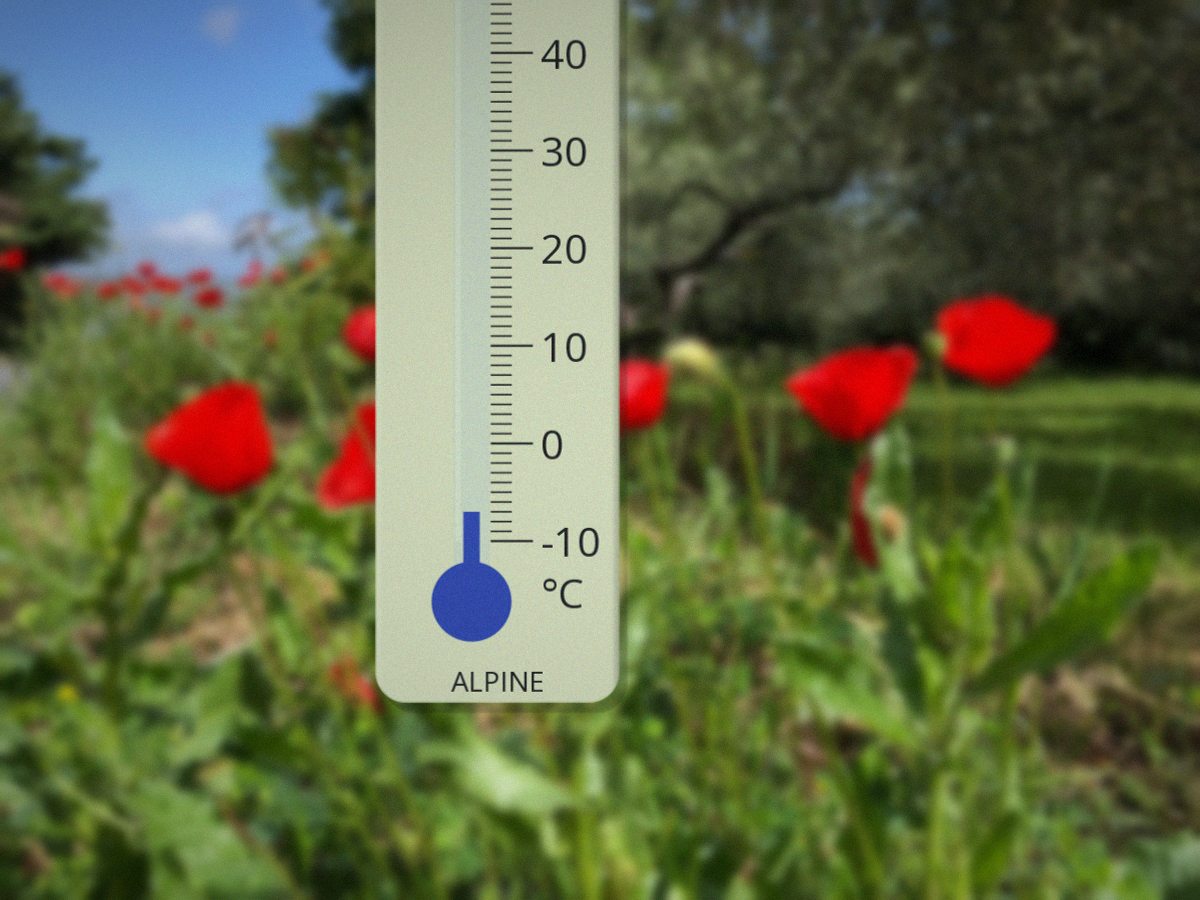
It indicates -7 °C
